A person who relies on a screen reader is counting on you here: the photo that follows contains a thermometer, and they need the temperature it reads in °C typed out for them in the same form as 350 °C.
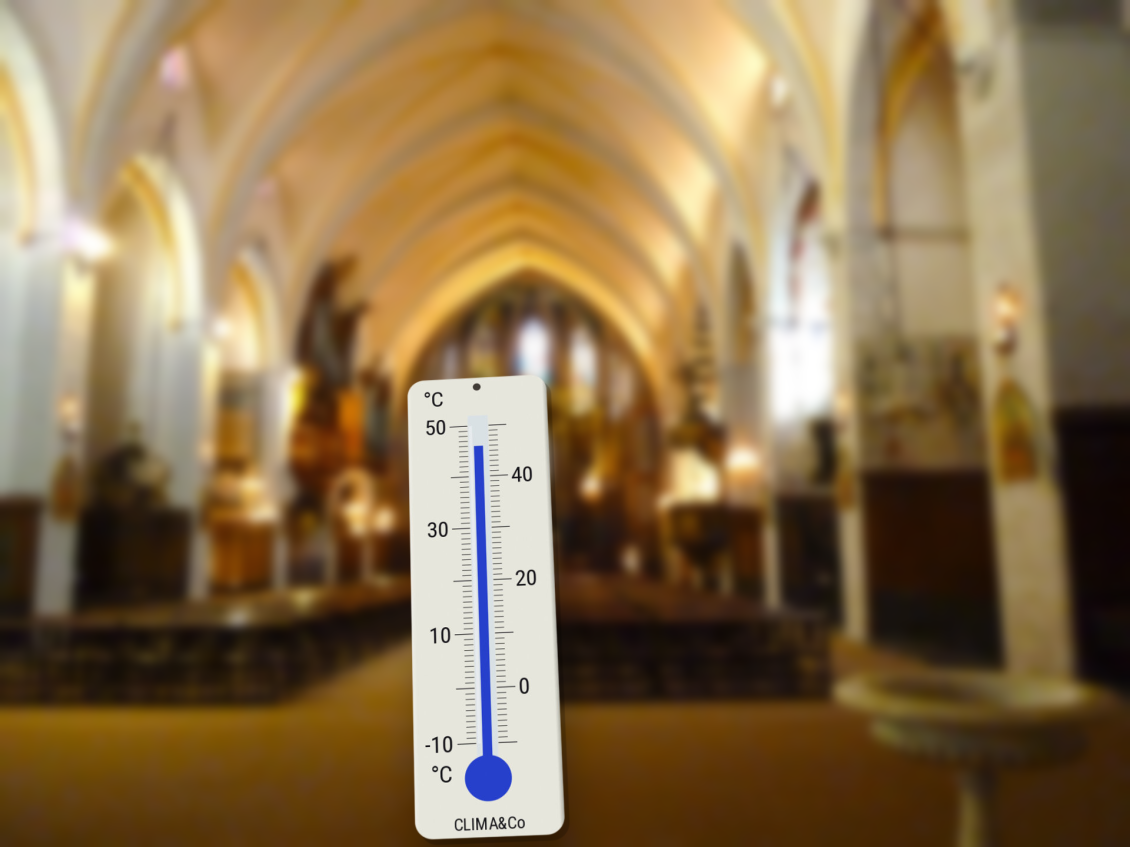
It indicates 46 °C
